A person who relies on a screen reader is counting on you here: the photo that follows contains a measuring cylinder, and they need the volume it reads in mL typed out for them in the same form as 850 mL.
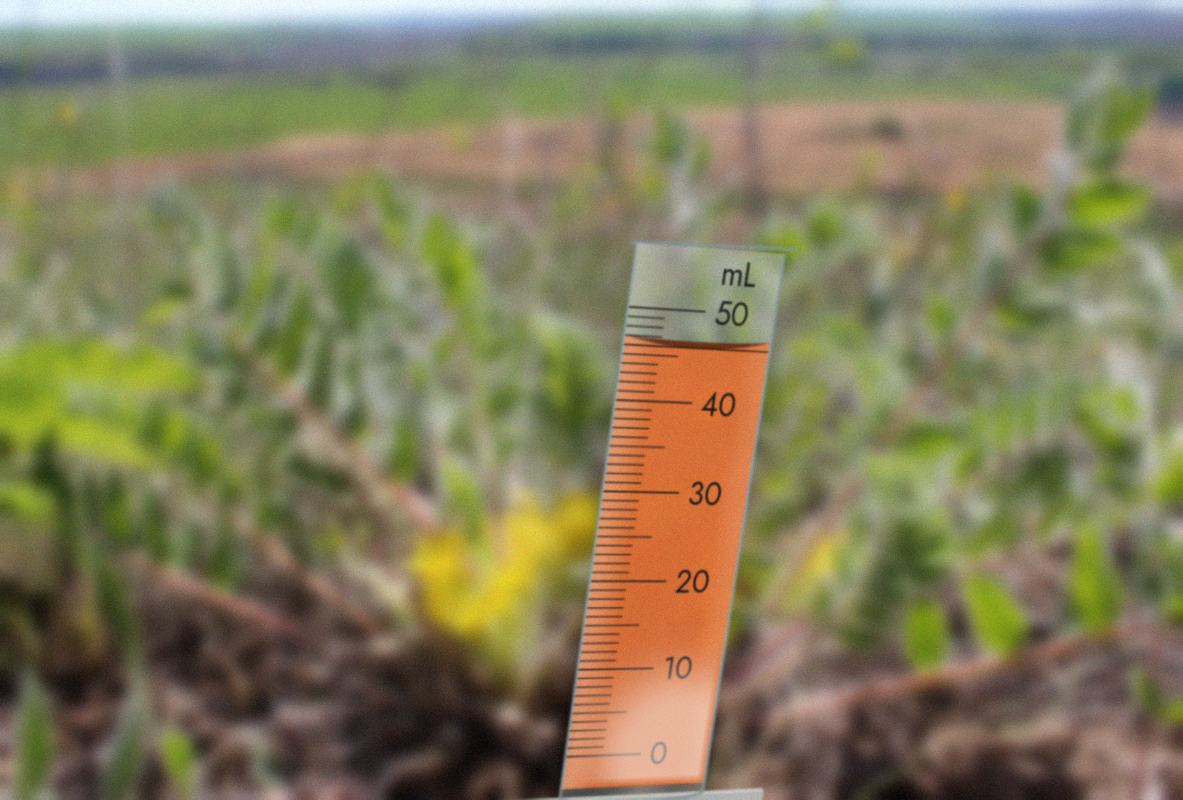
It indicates 46 mL
